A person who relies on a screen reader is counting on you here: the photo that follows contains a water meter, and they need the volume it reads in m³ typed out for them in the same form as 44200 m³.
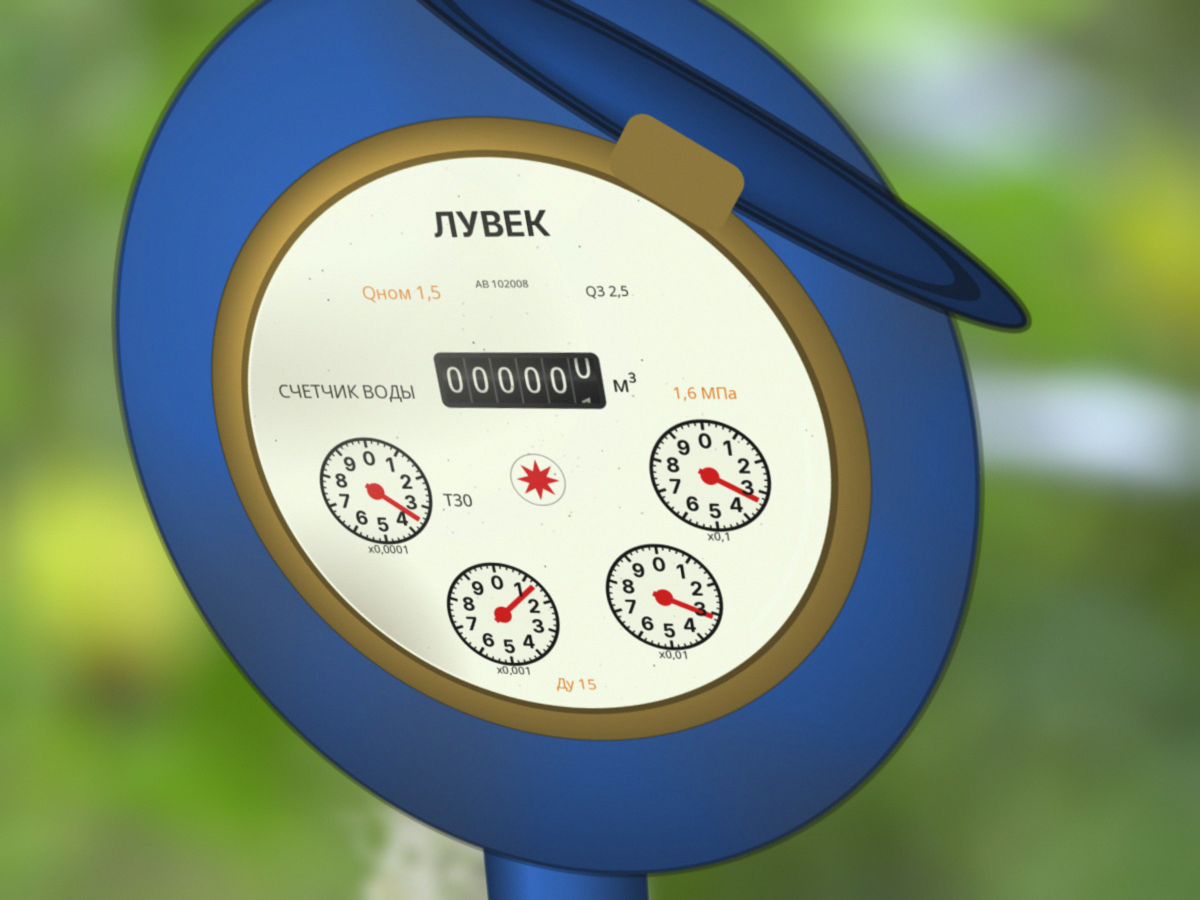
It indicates 0.3313 m³
